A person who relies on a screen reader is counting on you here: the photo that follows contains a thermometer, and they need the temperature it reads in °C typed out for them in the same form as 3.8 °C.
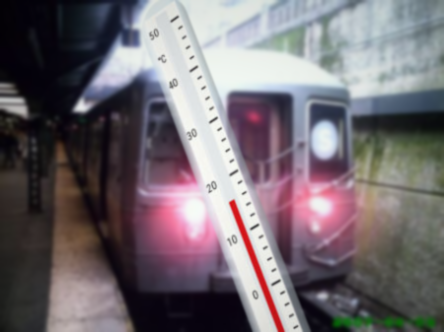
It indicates 16 °C
